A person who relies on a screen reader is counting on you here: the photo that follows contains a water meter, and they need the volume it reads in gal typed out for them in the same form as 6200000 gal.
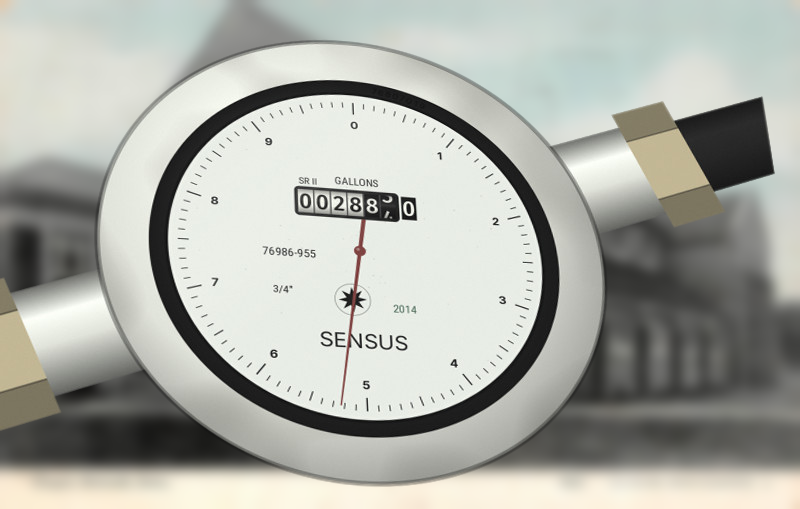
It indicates 28835.2 gal
